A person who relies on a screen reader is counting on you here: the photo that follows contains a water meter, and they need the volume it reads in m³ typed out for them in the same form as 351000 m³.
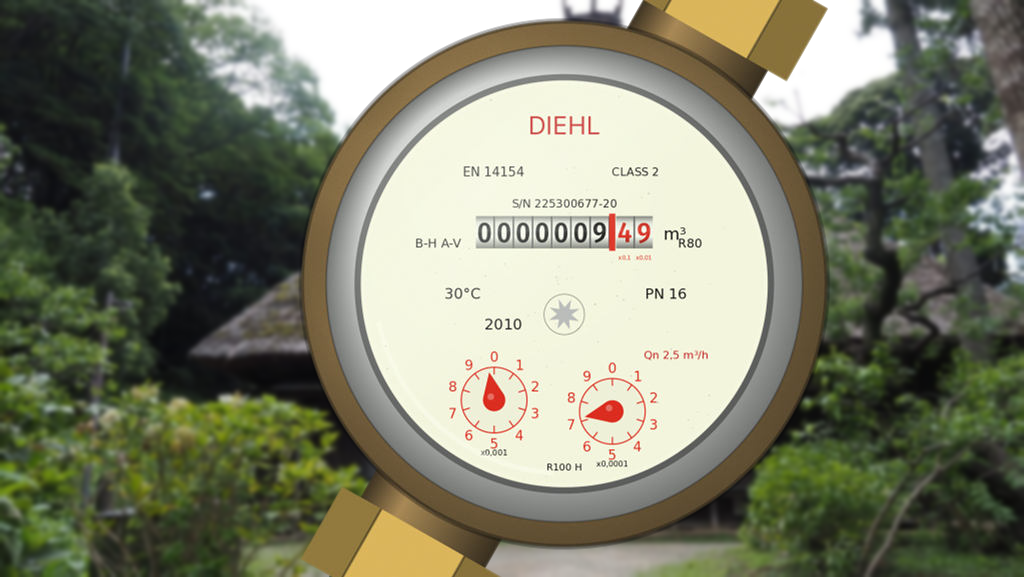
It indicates 9.4897 m³
